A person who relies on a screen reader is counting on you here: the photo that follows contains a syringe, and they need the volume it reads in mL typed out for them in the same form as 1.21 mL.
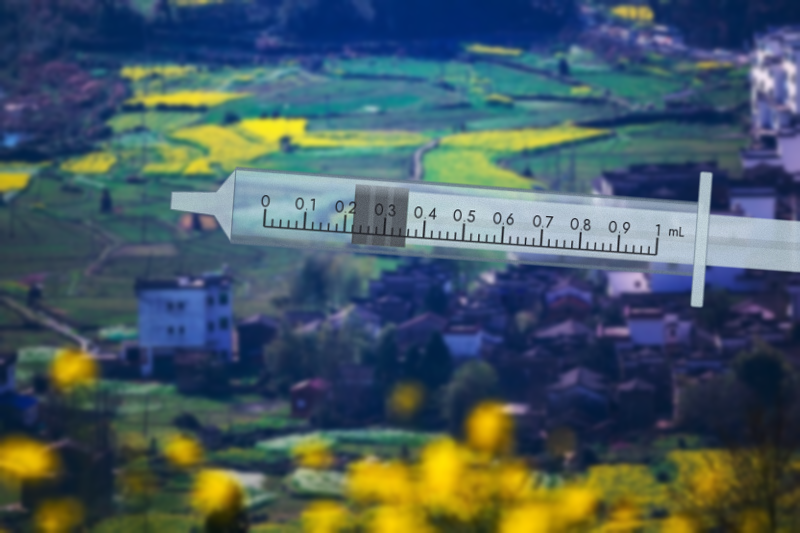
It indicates 0.22 mL
